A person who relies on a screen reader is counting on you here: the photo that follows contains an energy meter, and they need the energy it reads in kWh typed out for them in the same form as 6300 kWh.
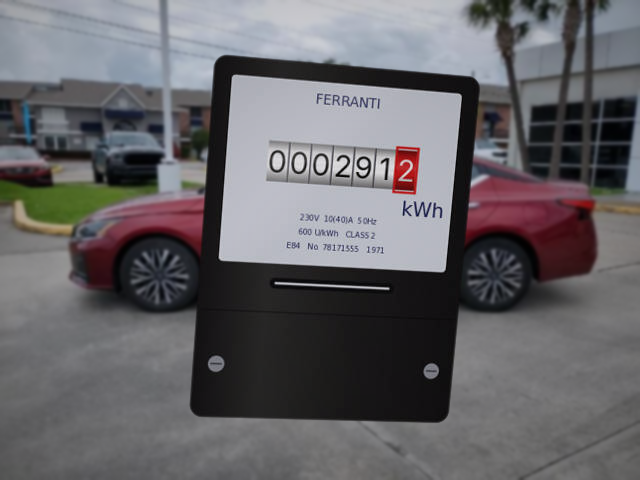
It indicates 291.2 kWh
